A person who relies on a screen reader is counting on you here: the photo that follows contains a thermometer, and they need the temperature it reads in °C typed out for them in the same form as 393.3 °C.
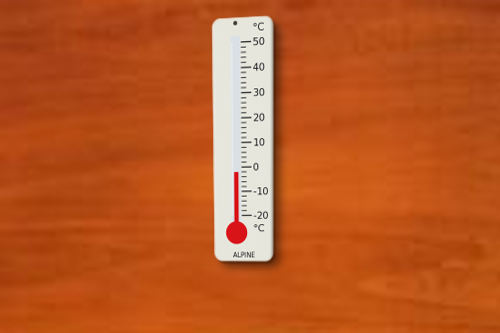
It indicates -2 °C
